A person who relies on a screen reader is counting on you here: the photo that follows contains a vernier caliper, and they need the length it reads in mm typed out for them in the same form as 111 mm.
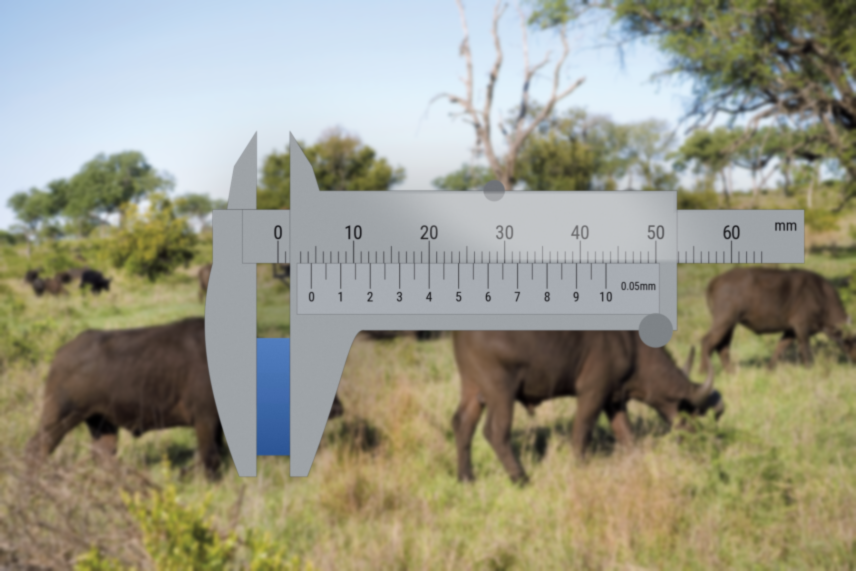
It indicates 4.4 mm
